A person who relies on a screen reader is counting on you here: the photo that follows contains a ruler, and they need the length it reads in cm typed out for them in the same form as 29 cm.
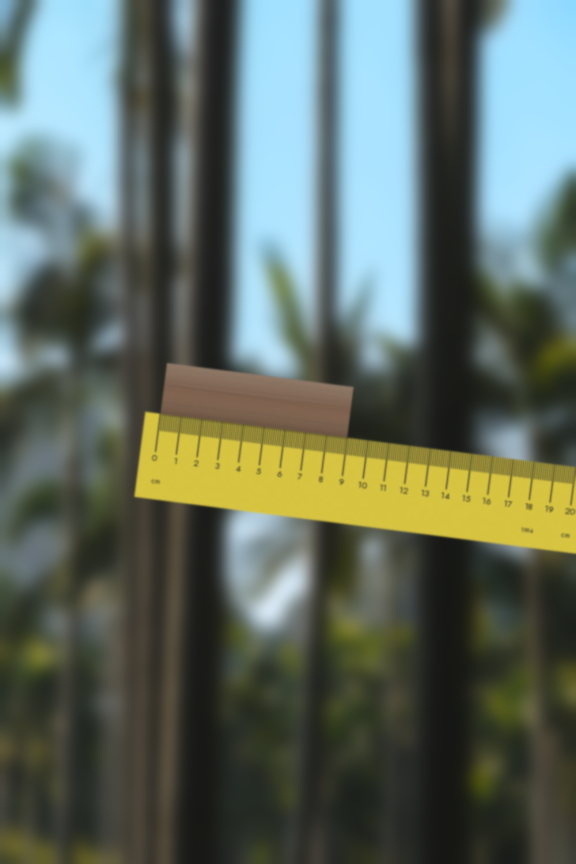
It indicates 9 cm
